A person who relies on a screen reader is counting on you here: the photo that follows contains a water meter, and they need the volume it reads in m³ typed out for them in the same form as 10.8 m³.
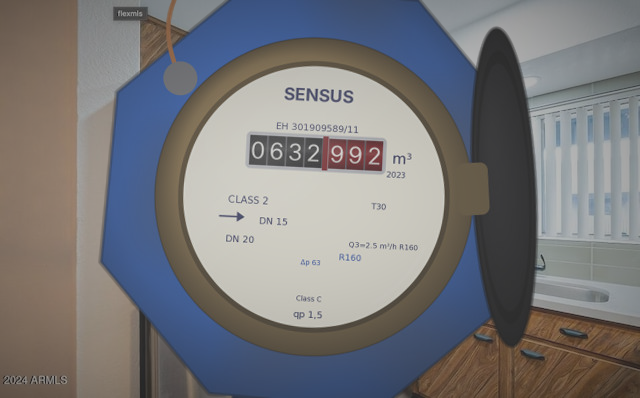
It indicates 632.992 m³
